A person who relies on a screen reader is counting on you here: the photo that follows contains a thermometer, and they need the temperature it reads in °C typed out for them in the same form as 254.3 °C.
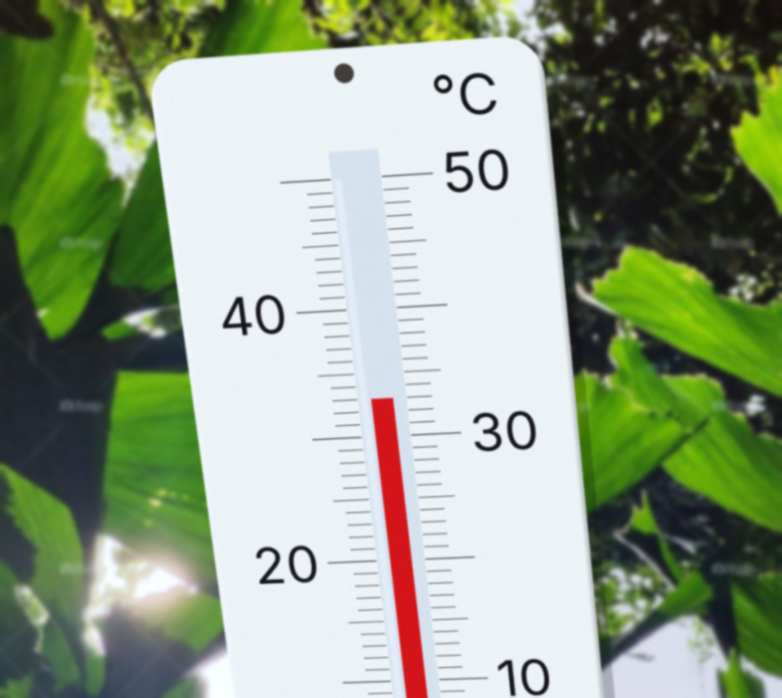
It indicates 33 °C
